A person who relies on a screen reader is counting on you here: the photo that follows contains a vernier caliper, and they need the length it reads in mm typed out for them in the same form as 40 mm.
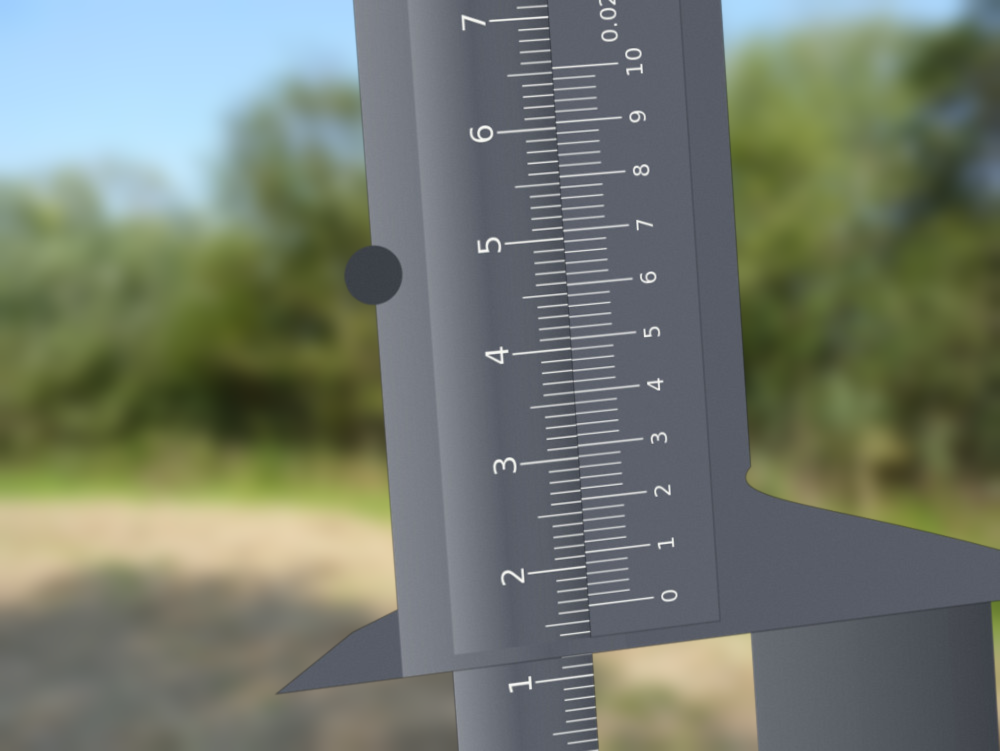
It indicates 16.4 mm
